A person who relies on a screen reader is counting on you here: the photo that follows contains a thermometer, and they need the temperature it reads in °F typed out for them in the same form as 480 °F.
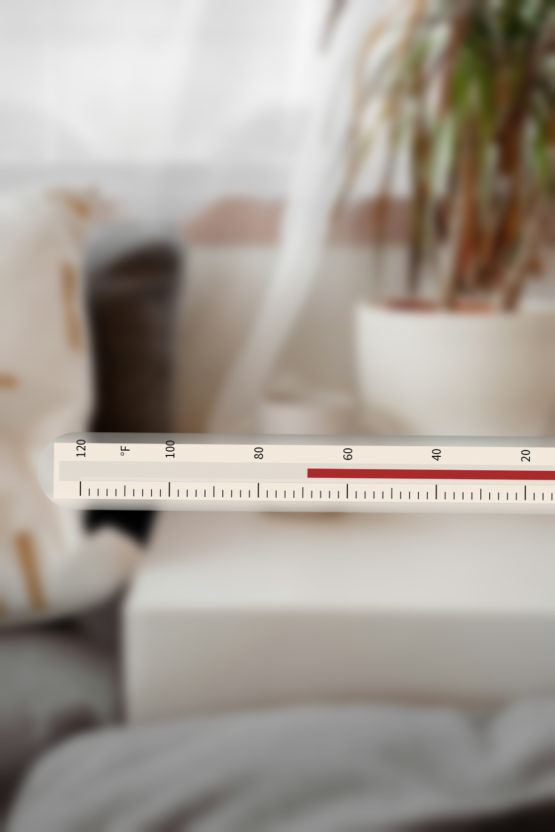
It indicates 69 °F
